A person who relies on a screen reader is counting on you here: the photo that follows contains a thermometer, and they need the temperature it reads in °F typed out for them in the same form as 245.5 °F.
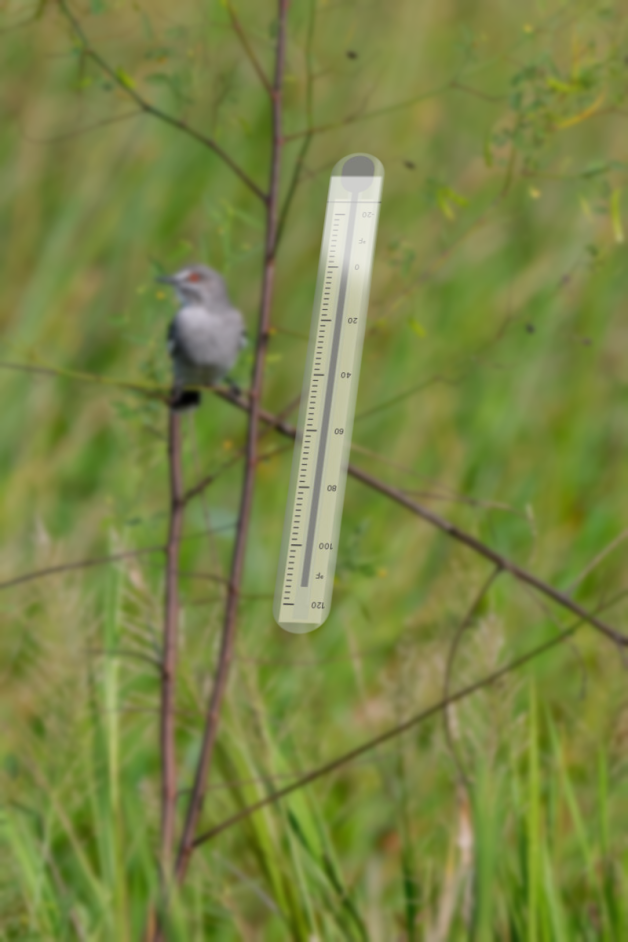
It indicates 114 °F
